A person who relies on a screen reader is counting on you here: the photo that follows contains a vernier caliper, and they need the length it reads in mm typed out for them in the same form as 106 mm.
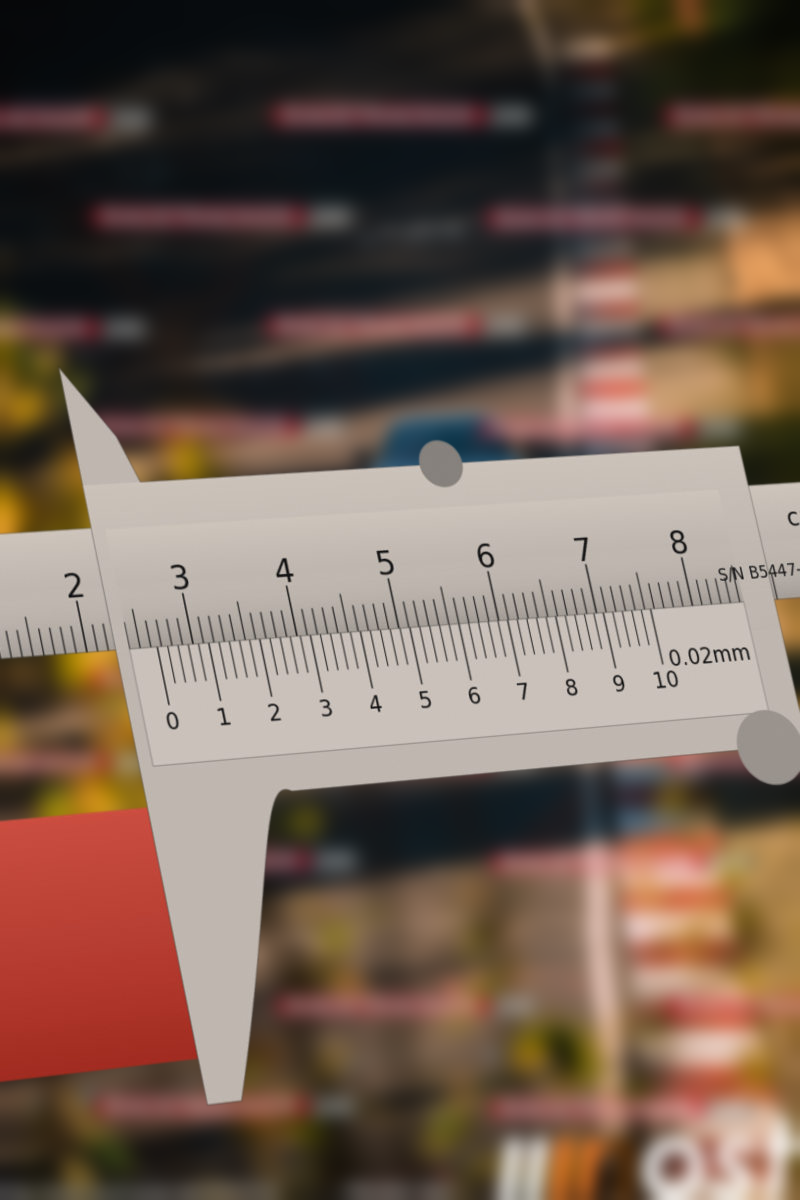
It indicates 26.6 mm
